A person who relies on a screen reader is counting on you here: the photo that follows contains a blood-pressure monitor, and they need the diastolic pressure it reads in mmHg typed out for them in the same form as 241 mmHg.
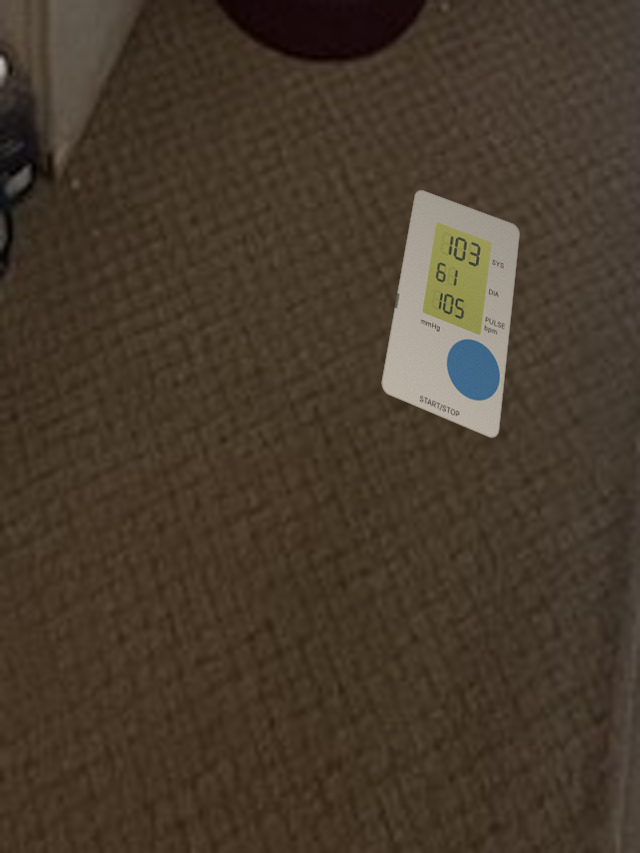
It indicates 61 mmHg
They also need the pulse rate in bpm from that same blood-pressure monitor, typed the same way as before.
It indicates 105 bpm
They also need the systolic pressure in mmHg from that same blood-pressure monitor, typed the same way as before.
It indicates 103 mmHg
